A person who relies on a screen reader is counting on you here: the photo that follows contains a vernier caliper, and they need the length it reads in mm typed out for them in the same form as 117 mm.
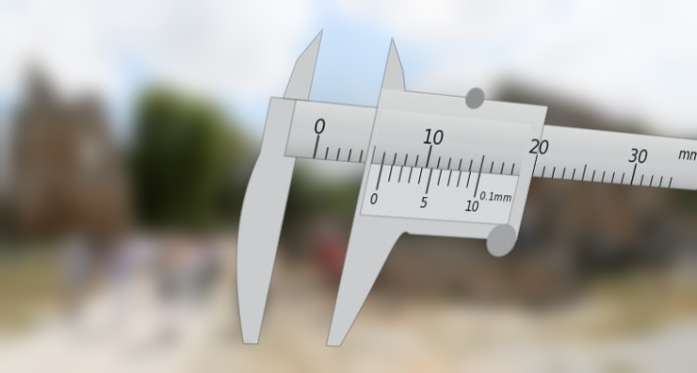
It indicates 6.0 mm
